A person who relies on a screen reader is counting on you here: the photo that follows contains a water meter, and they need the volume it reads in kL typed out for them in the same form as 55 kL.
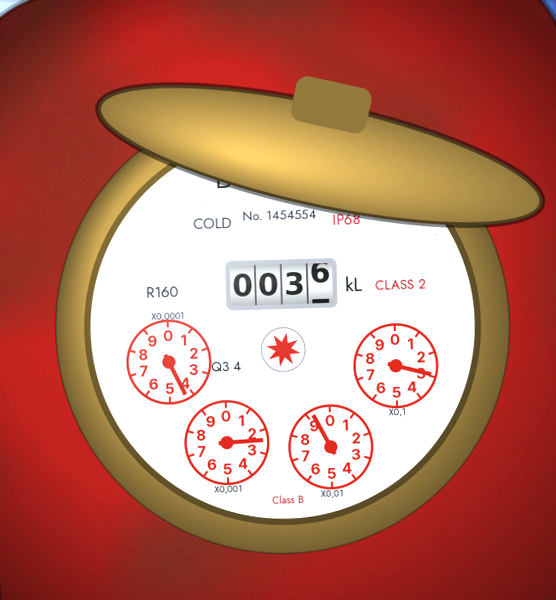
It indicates 36.2924 kL
